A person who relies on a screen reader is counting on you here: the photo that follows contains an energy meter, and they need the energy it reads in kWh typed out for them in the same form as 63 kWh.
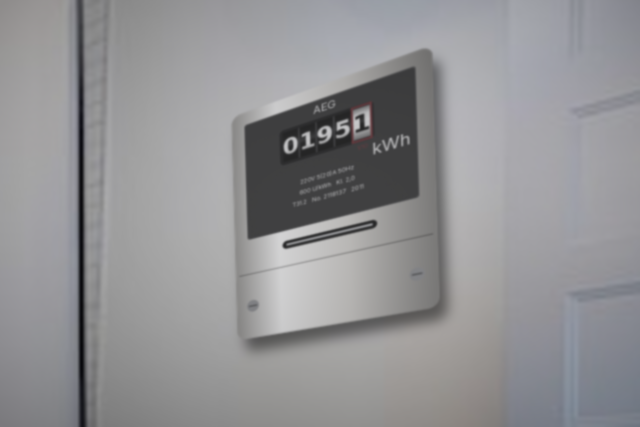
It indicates 195.1 kWh
